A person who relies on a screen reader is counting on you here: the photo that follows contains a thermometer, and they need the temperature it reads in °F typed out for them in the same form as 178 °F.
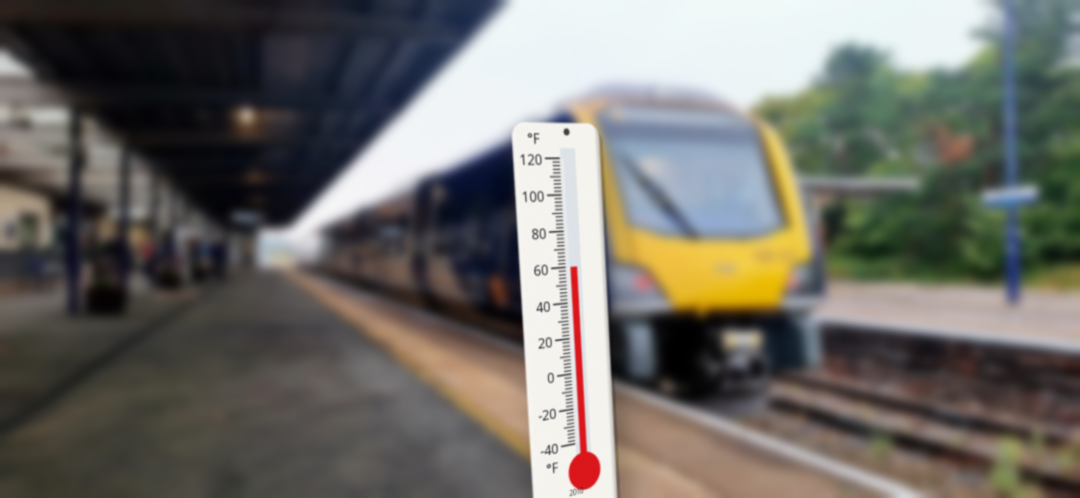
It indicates 60 °F
